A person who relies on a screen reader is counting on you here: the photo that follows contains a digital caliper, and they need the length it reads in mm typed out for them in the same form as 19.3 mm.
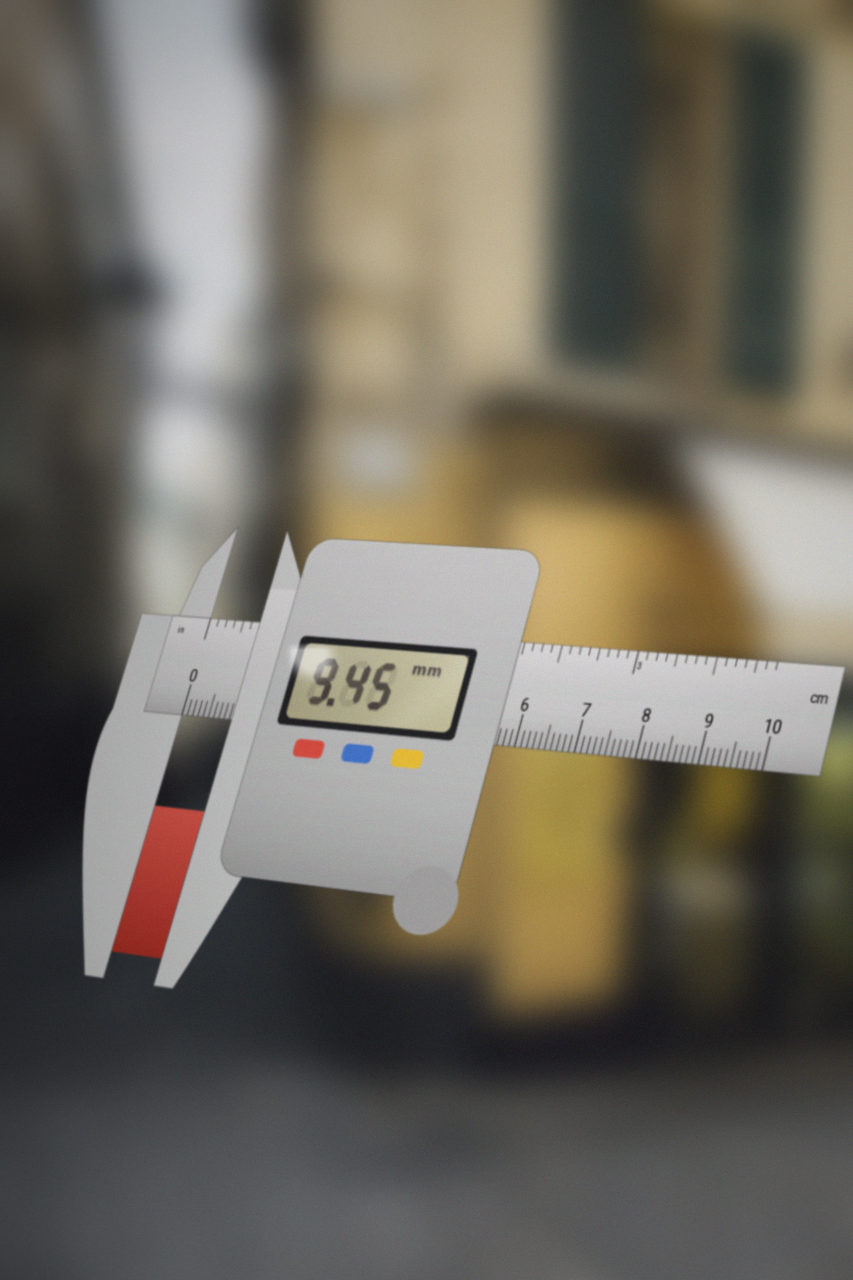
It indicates 9.45 mm
